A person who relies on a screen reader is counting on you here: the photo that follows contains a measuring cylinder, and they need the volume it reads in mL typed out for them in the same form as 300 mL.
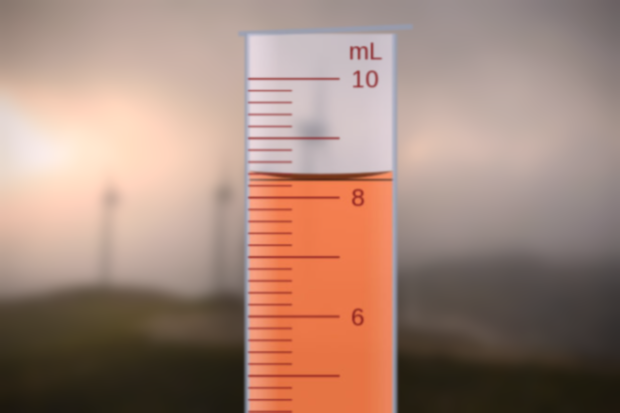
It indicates 8.3 mL
